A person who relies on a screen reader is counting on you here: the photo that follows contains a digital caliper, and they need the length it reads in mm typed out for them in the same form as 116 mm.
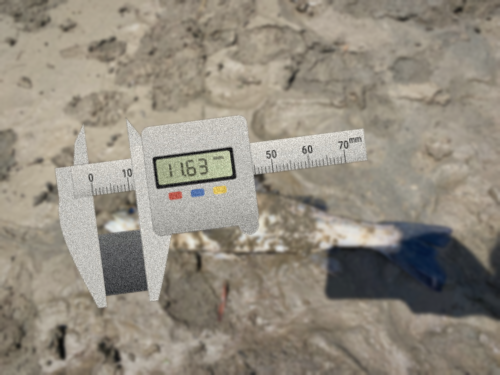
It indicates 11.63 mm
